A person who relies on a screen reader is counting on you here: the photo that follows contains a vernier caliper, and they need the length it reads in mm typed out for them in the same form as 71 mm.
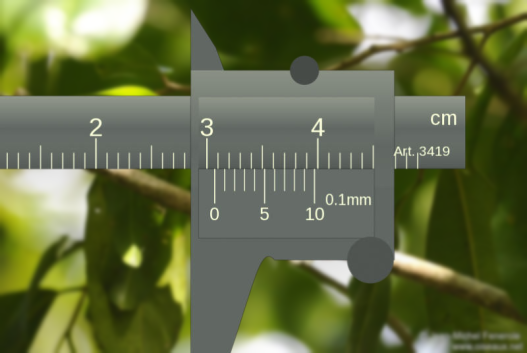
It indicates 30.7 mm
